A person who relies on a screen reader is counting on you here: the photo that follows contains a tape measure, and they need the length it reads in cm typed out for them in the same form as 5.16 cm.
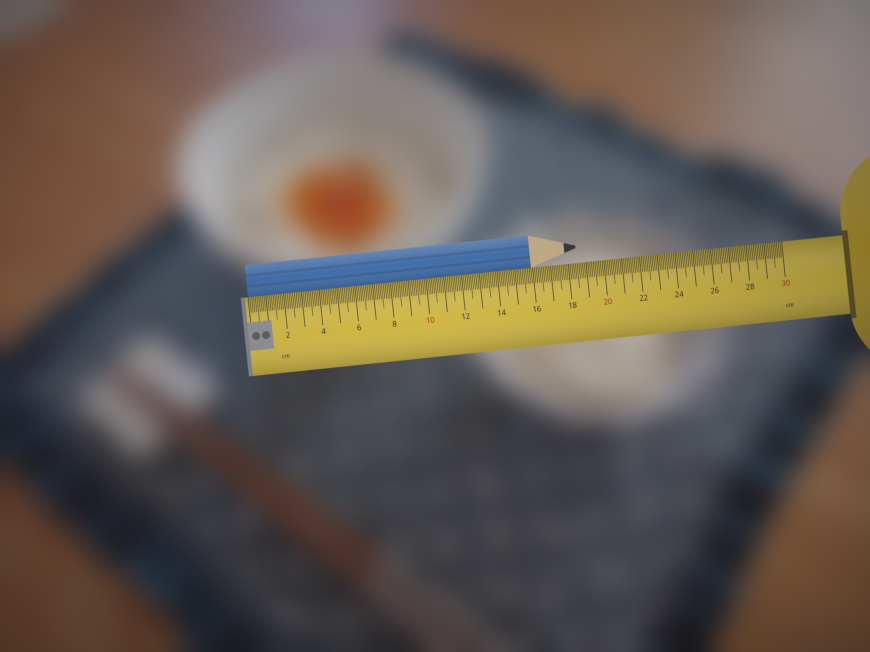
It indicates 18.5 cm
